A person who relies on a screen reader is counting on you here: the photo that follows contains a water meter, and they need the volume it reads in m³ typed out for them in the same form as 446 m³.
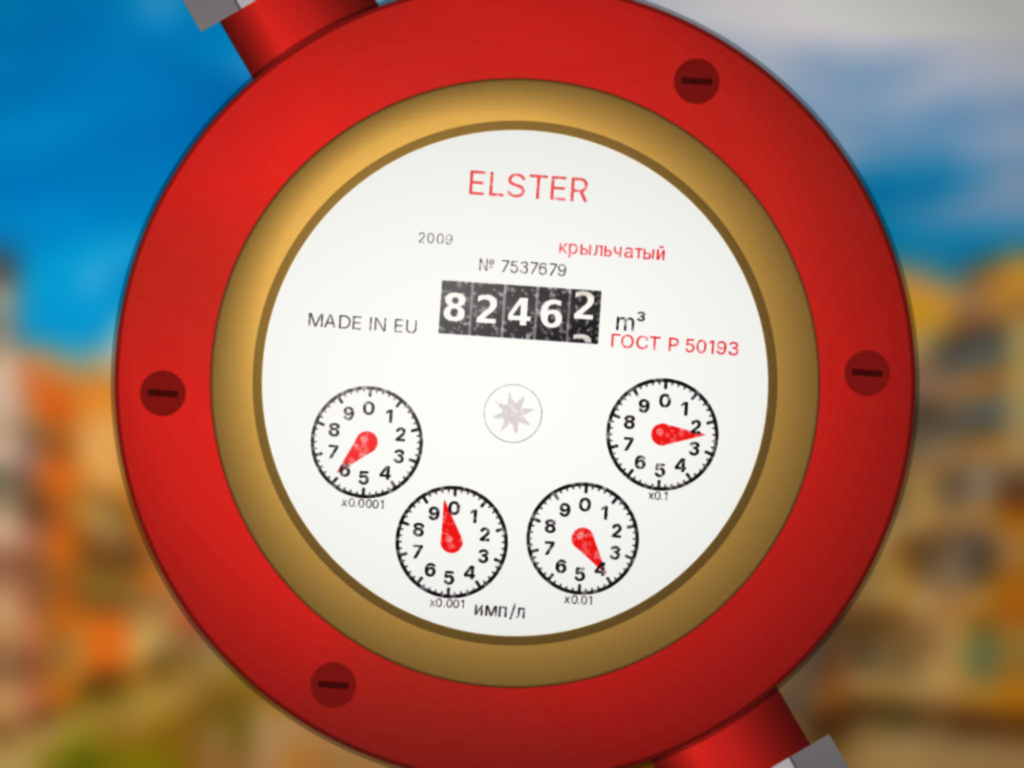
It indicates 82462.2396 m³
